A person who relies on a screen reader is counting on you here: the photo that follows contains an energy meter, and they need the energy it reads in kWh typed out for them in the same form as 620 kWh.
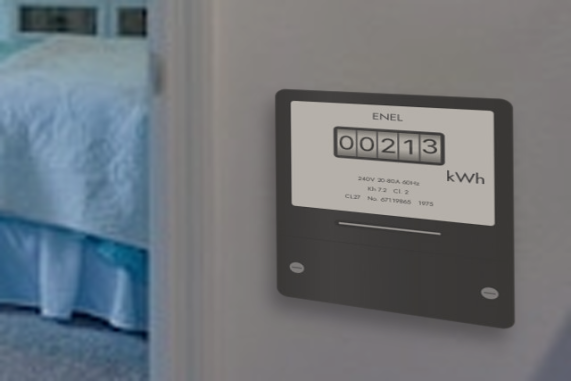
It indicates 213 kWh
